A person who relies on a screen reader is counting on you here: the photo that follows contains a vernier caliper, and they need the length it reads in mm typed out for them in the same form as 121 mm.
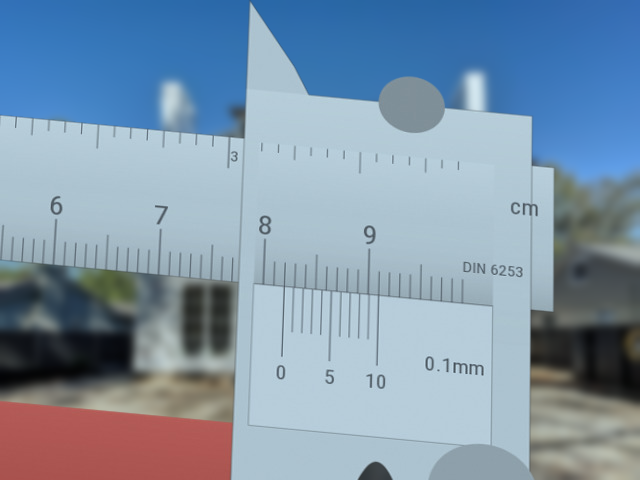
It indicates 82.0 mm
